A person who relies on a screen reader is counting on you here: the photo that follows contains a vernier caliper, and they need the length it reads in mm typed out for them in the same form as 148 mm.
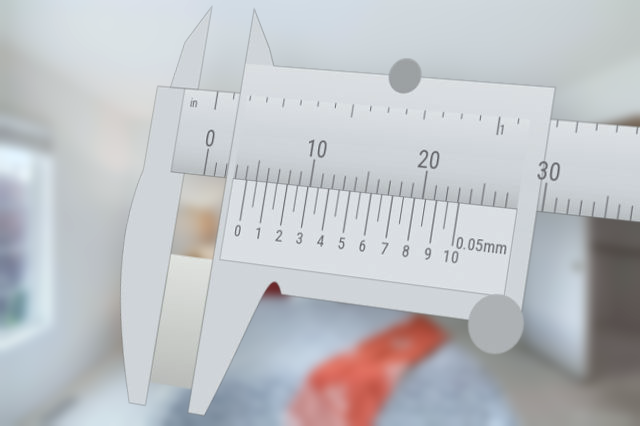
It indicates 4.1 mm
